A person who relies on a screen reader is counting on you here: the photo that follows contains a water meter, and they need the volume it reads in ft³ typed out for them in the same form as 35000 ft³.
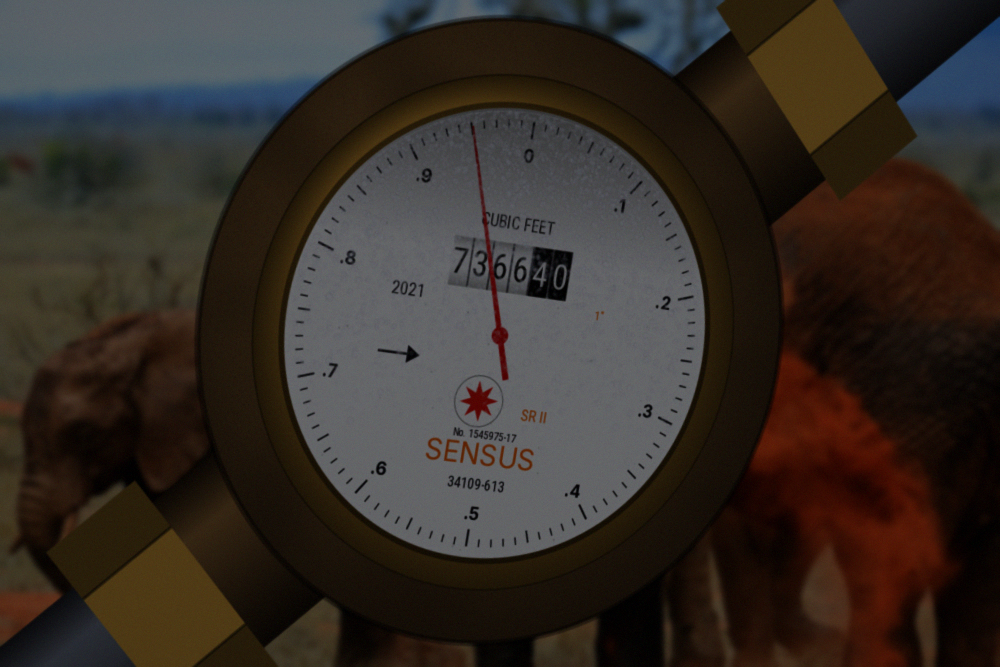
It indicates 736639.95 ft³
